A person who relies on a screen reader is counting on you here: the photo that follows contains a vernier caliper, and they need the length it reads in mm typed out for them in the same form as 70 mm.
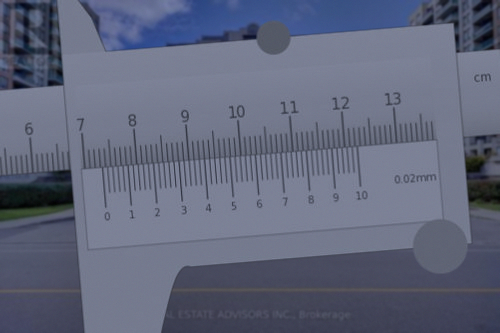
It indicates 73.4 mm
